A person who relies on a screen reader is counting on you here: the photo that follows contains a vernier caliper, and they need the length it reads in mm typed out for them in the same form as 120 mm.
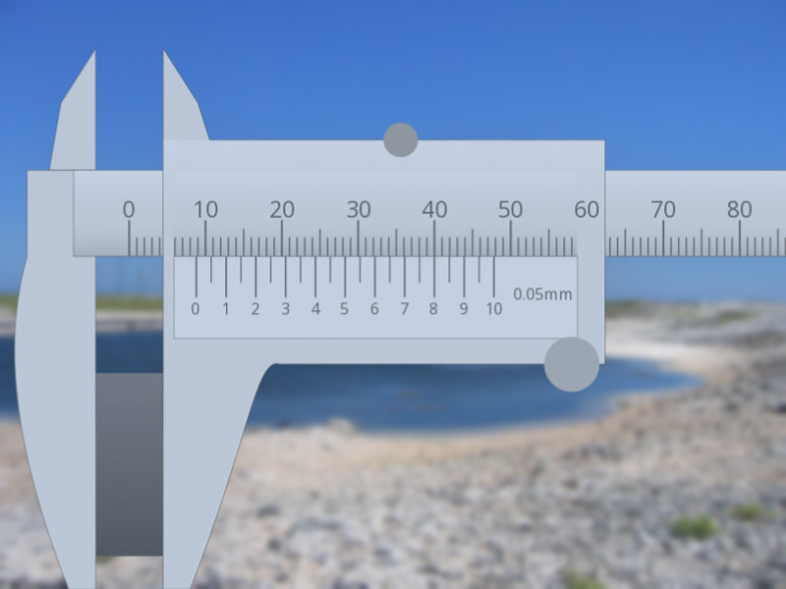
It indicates 8.8 mm
